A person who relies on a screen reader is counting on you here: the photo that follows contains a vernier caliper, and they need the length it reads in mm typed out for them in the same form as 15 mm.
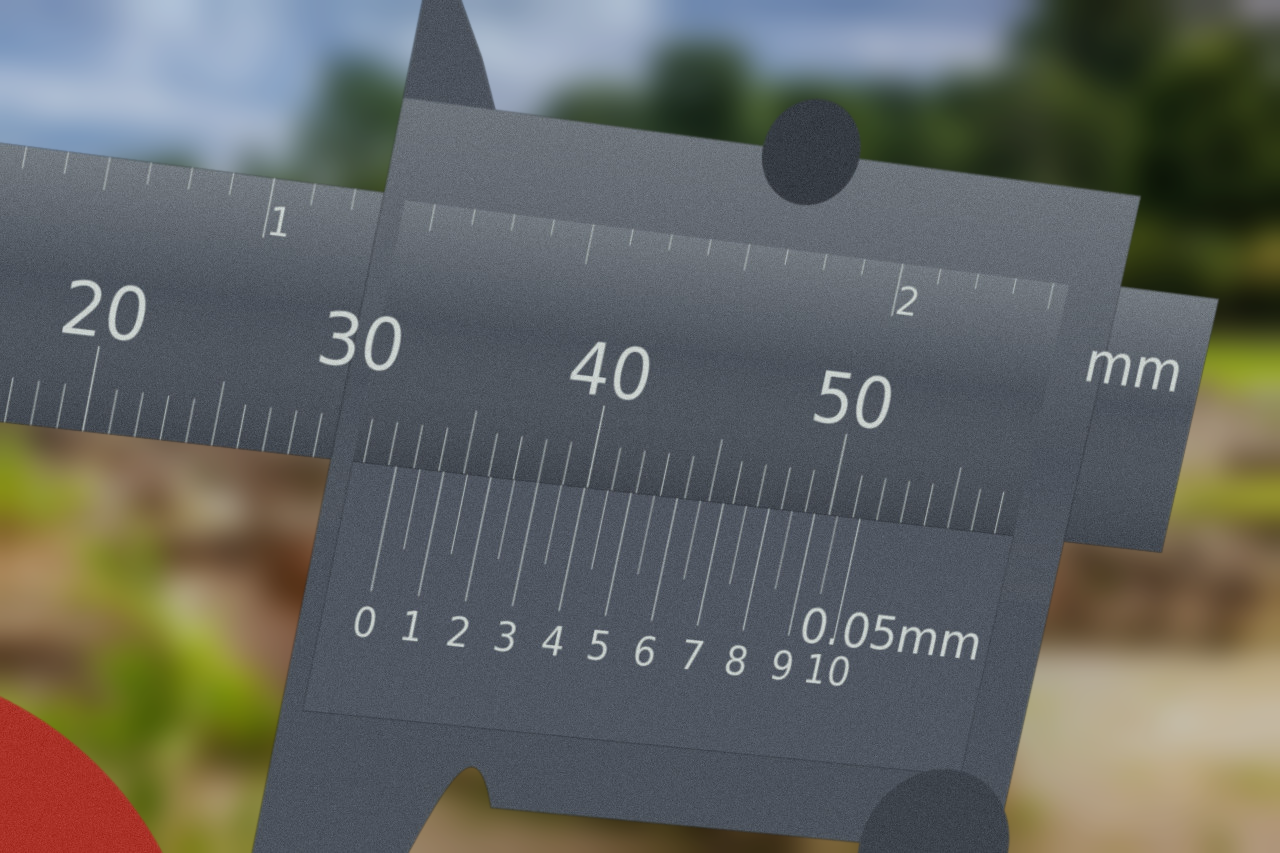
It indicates 32.3 mm
